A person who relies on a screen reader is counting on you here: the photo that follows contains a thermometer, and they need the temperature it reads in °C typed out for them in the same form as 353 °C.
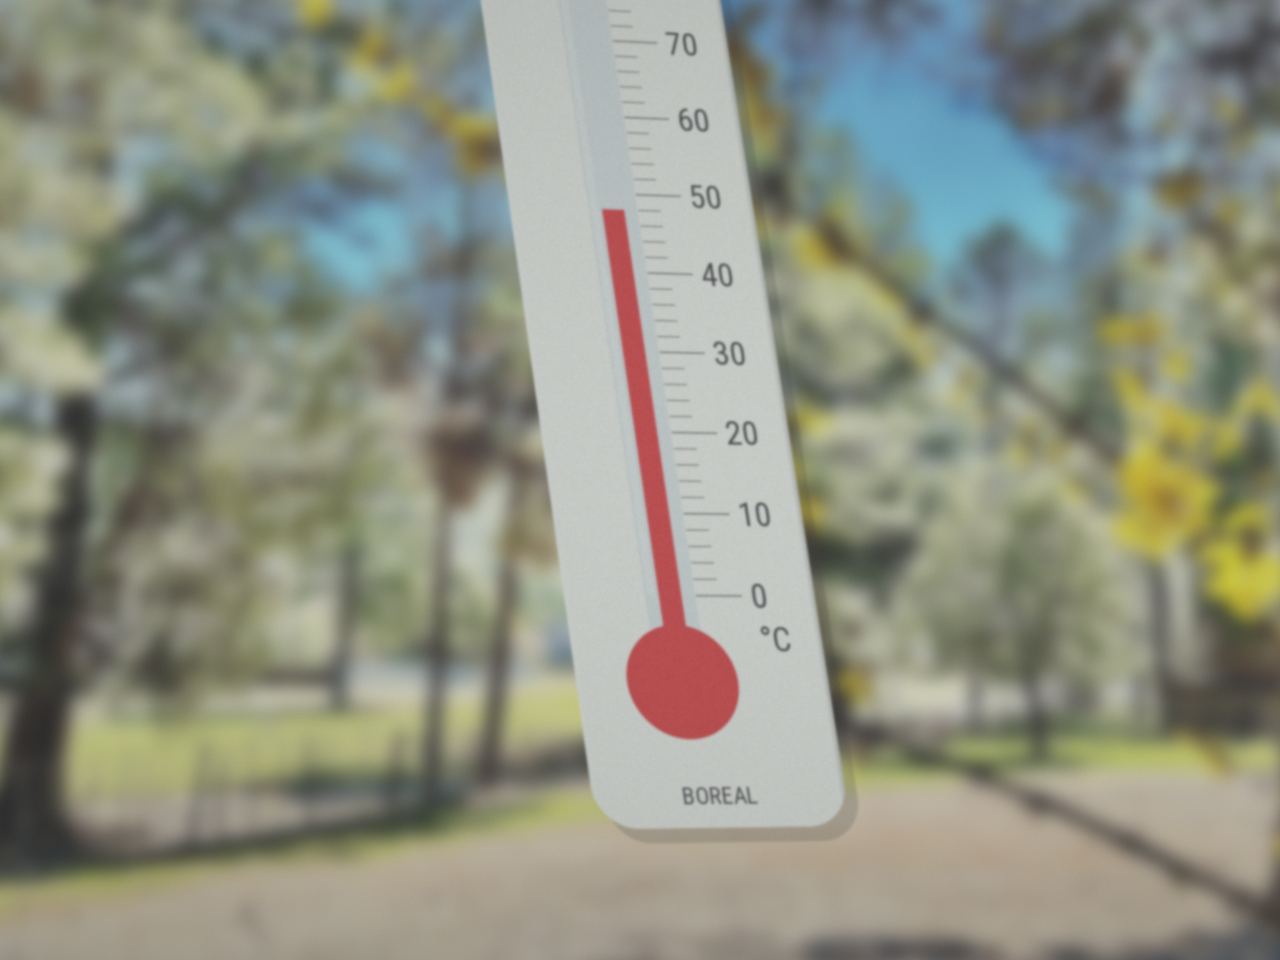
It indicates 48 °C
